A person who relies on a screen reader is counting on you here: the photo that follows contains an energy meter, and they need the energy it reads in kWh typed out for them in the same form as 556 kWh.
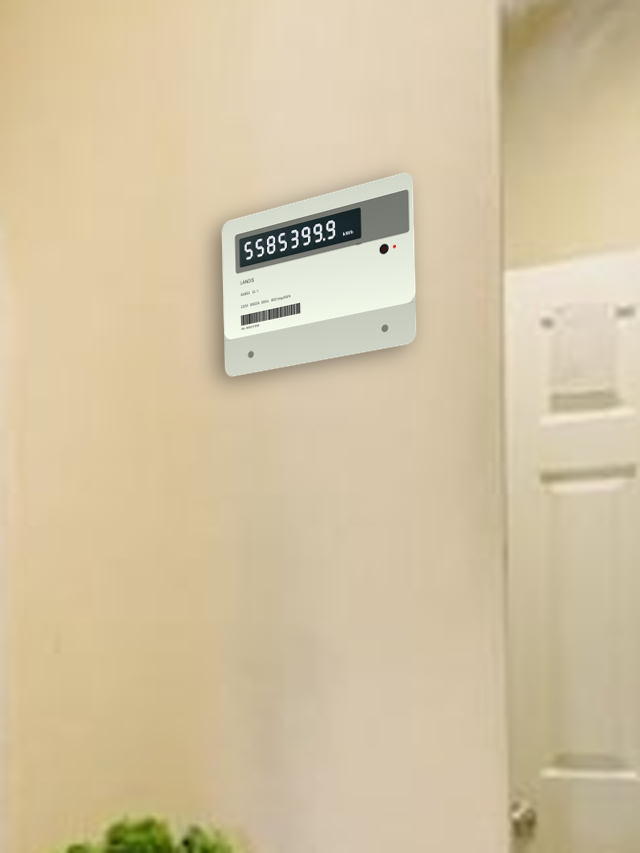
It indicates 5585399.9 kWh
